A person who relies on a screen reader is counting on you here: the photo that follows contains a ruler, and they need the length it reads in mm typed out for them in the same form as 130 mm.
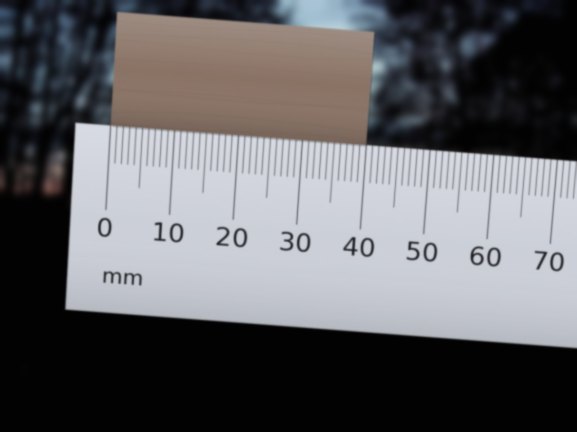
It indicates 40 mm
